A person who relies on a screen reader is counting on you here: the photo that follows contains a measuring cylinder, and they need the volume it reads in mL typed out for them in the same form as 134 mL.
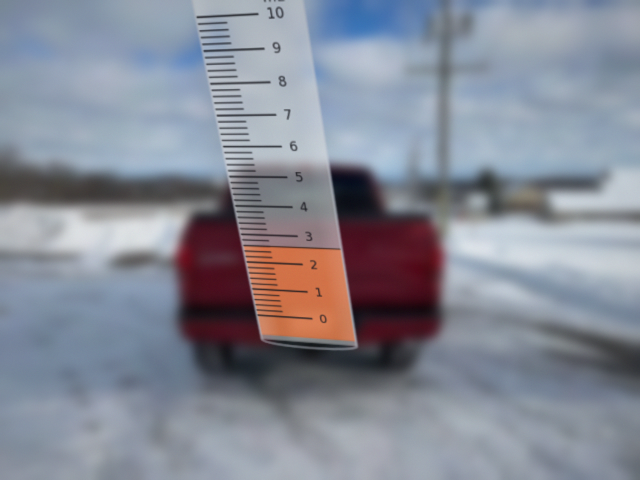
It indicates 2.6 mL
